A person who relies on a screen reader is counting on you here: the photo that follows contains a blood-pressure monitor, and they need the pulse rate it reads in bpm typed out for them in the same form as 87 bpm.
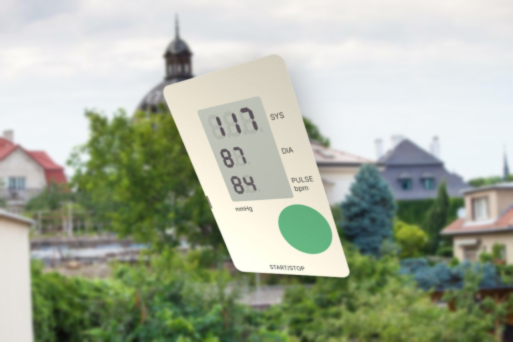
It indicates 84 bpm
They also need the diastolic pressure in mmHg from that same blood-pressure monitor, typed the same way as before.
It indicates 87 mmHg
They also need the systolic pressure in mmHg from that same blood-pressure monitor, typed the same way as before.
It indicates 117 mmHg
